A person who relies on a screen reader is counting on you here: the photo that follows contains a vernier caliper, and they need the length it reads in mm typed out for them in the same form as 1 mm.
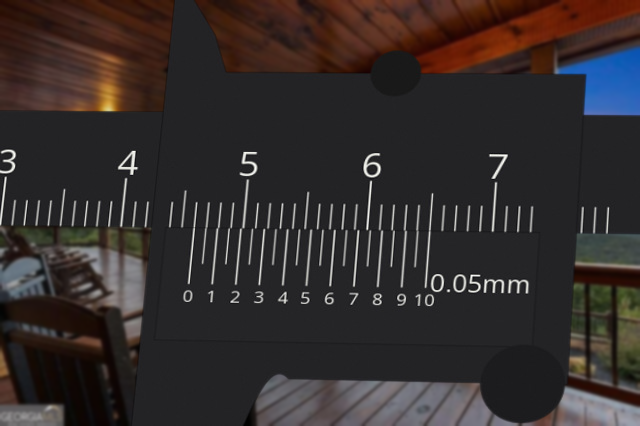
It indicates 46.0 mm
